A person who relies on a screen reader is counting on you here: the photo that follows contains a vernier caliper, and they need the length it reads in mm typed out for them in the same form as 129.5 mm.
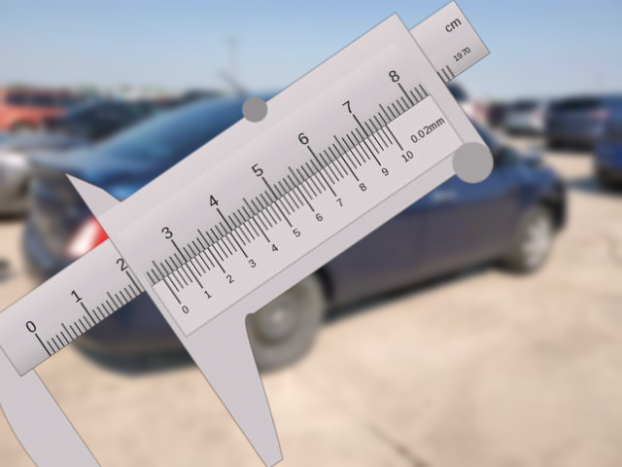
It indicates 24.8 mm
